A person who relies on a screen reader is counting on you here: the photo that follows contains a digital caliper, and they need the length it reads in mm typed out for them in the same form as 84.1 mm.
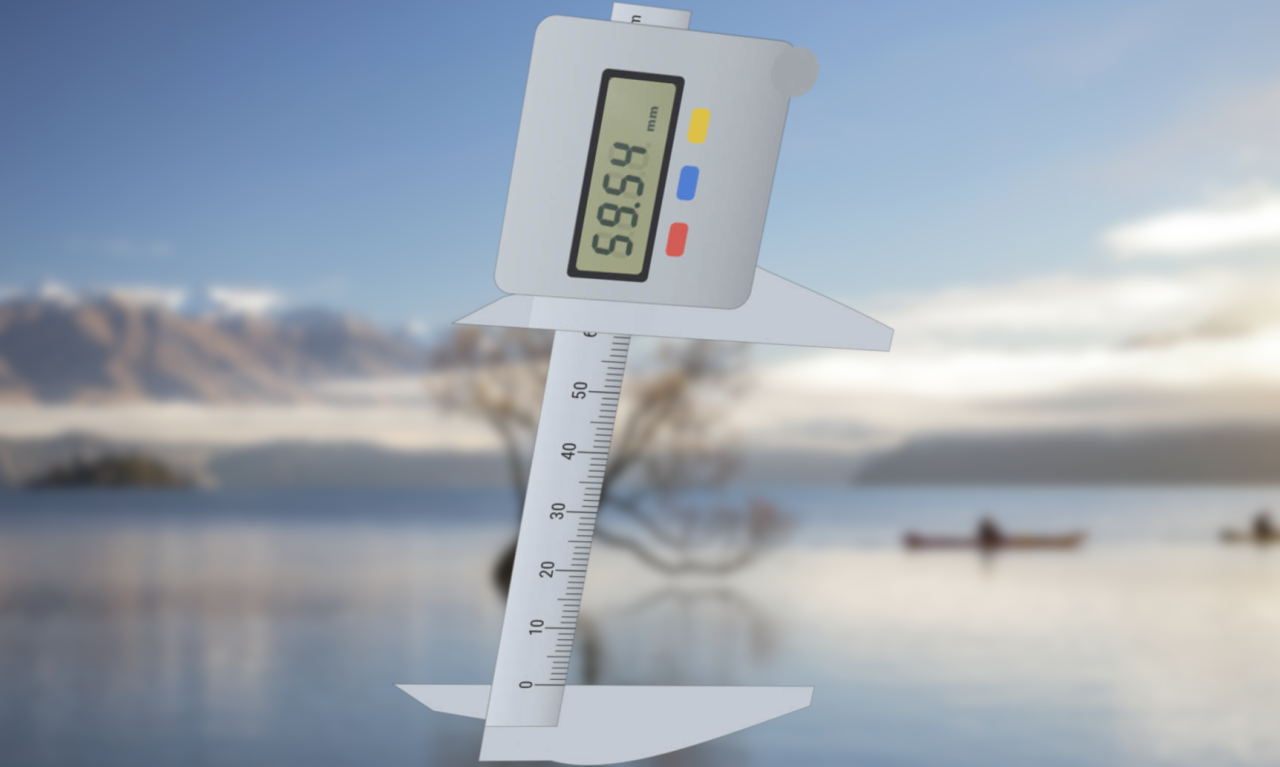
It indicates 59.54 mm
